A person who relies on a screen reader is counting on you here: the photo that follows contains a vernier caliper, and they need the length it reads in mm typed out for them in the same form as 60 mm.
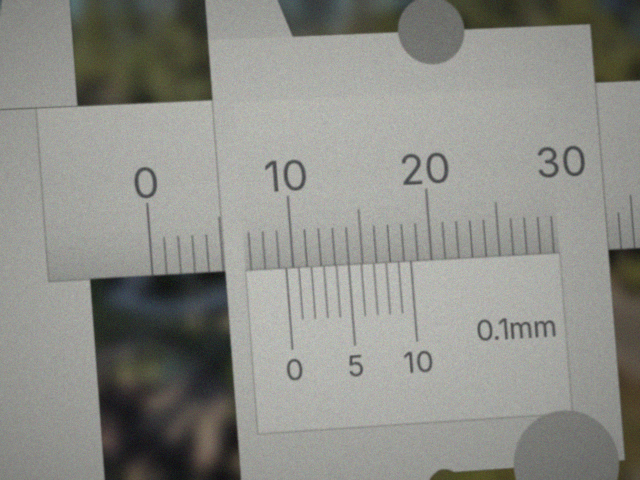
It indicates 9.5 mm
